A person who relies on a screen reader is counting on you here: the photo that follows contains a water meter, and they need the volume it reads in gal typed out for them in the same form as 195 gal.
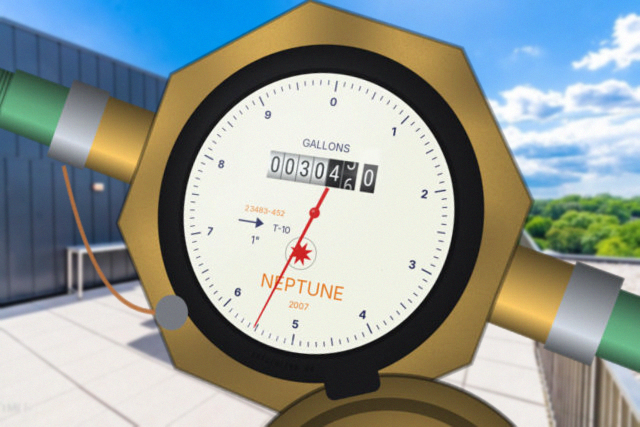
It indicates 30455.5 gal
